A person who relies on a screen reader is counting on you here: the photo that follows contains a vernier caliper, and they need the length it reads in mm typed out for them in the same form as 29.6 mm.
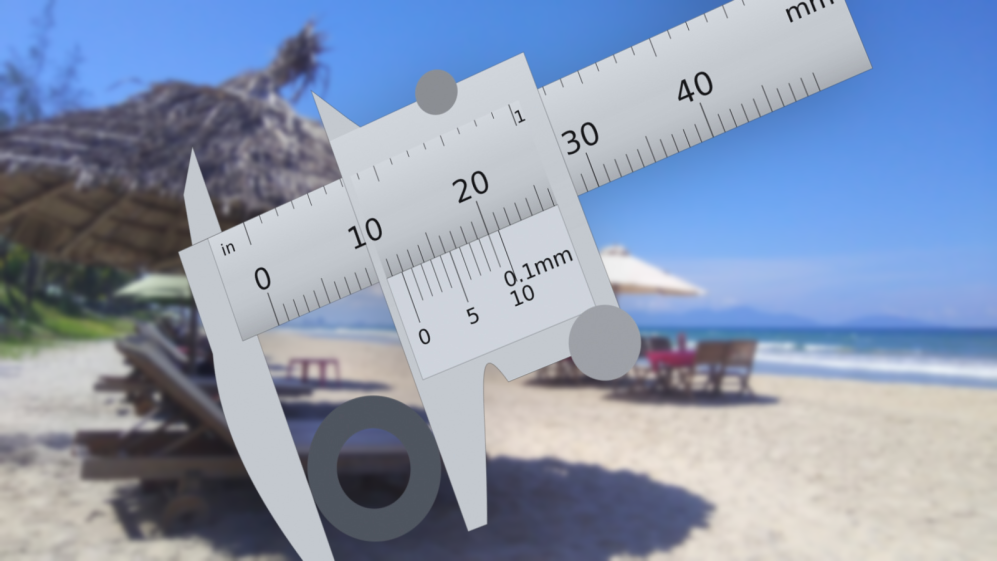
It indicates 11.9 mm
